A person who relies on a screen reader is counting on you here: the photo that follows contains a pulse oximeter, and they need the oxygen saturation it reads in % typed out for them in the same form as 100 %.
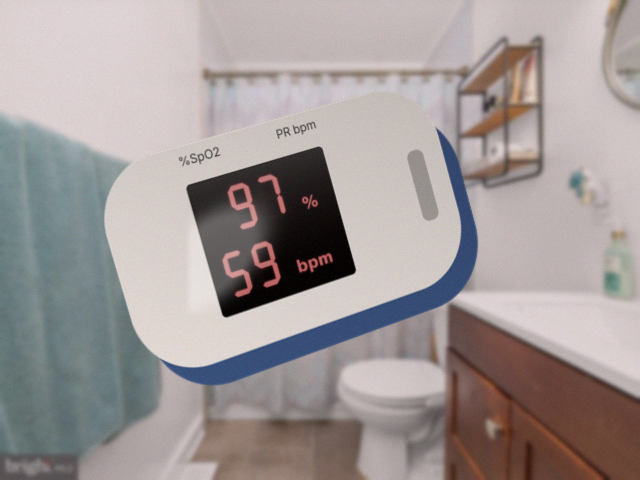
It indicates 97 %
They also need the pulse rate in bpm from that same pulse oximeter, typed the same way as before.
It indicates 59 bpm
